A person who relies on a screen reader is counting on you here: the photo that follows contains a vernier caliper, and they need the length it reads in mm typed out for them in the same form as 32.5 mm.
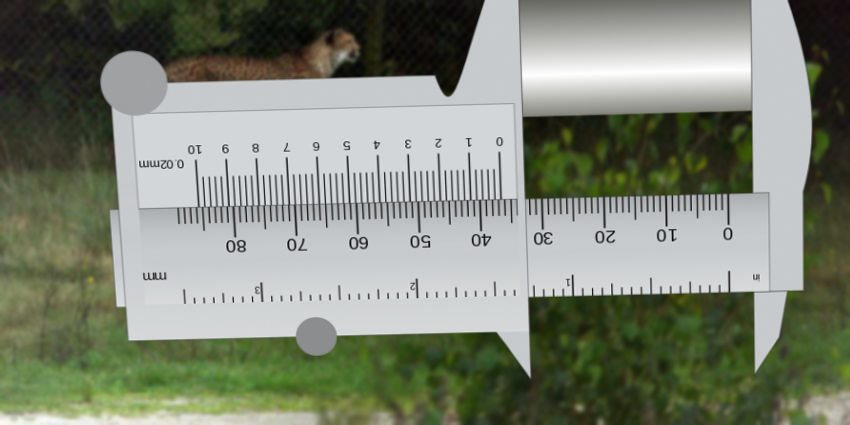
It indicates 36.6 mm
